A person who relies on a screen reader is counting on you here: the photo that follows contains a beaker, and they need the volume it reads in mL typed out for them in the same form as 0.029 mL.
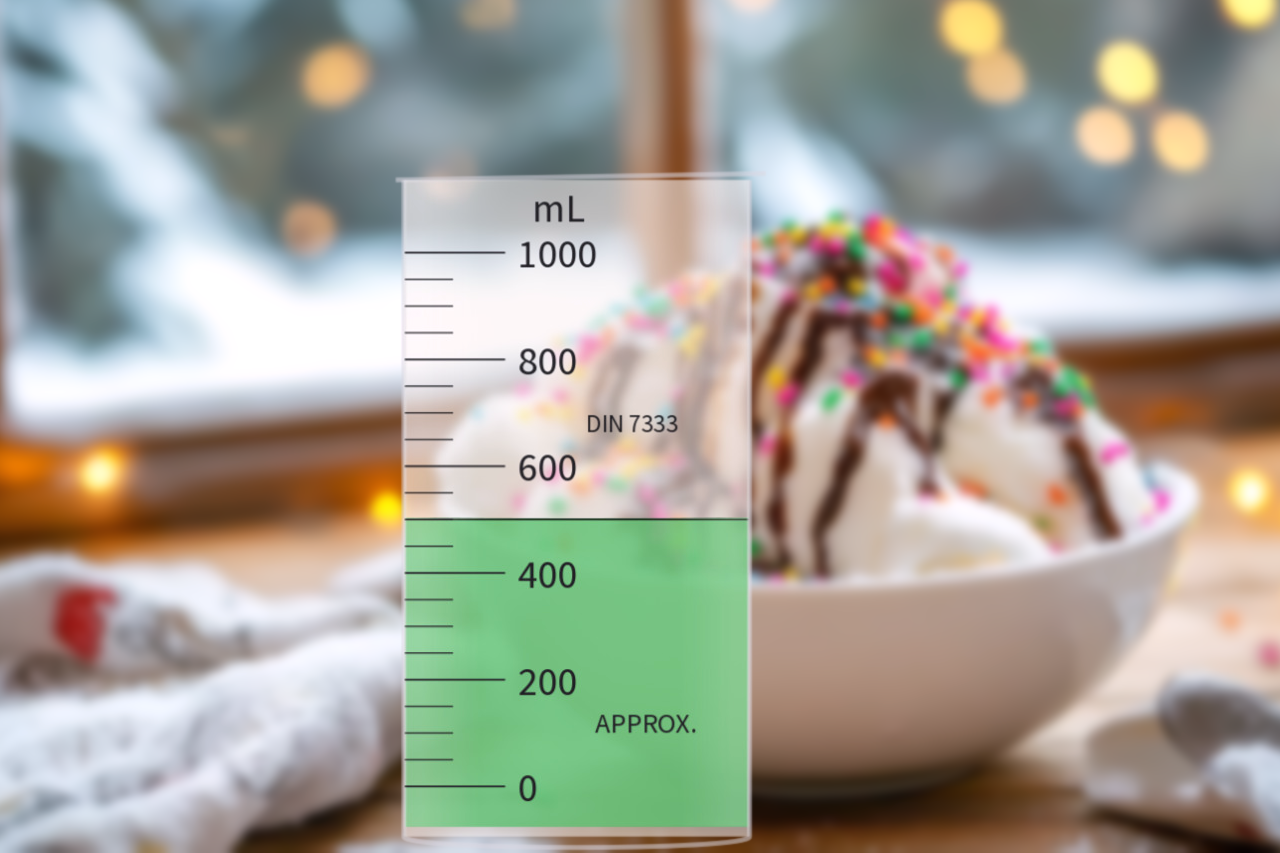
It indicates 500 mL
